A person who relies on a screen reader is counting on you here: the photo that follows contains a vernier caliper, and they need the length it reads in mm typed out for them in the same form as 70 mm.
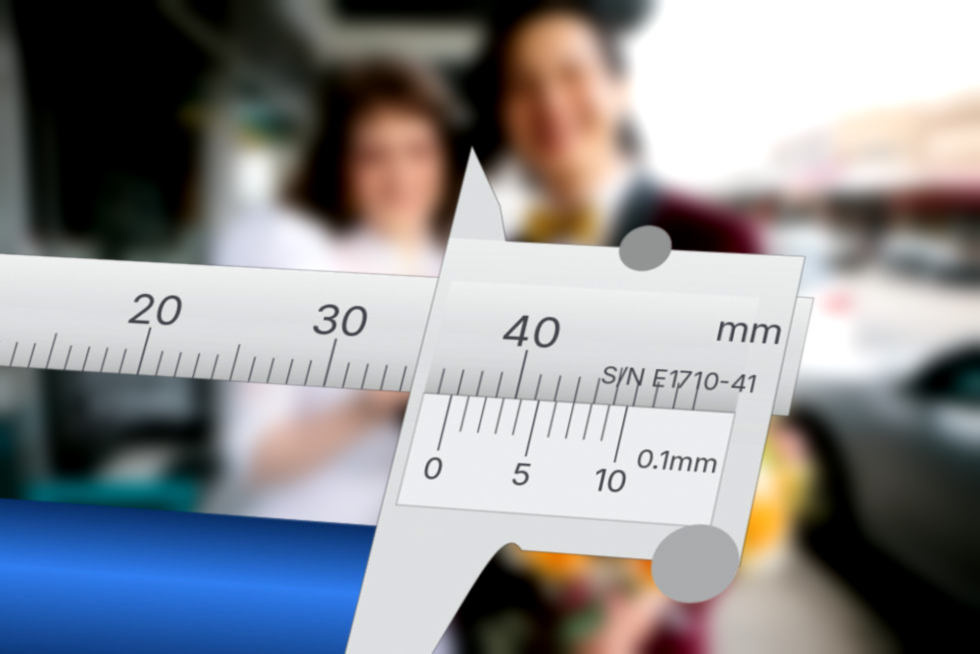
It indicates 36.7 mm
